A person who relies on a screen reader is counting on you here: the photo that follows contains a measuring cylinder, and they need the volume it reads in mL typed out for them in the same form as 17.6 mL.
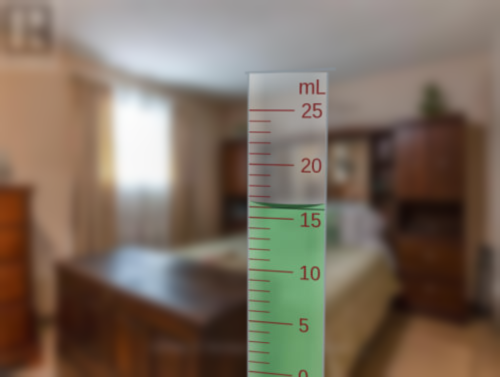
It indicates 16 mL
